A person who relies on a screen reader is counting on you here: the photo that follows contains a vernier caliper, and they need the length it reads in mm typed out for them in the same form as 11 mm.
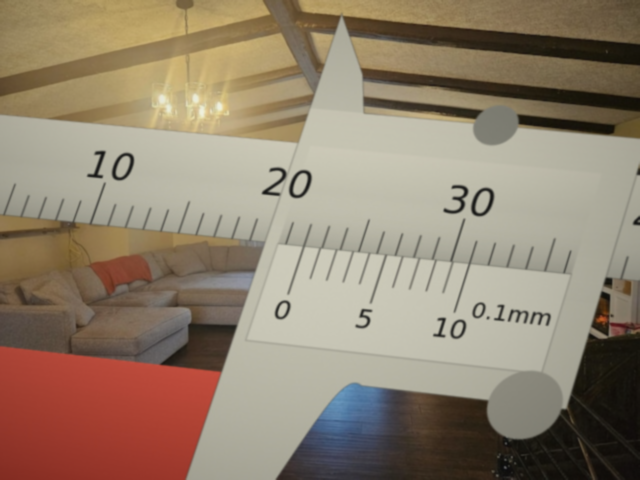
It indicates 22.0 mm
